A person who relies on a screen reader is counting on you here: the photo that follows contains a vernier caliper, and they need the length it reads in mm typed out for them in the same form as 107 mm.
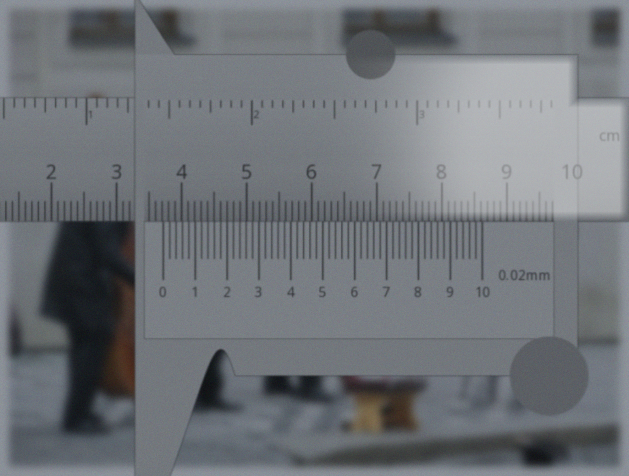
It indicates 37.2 mm
